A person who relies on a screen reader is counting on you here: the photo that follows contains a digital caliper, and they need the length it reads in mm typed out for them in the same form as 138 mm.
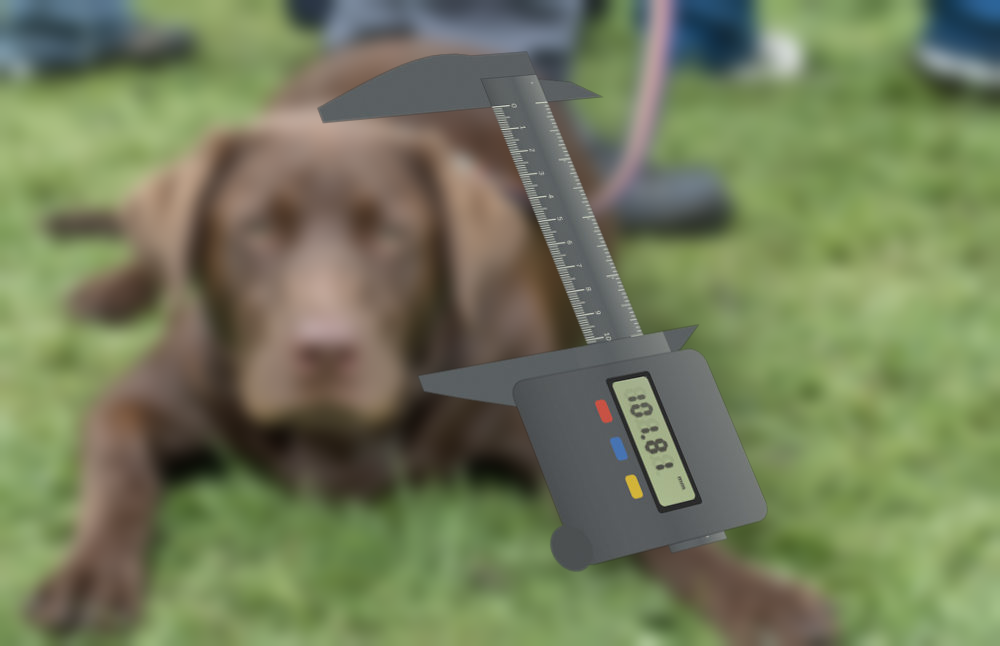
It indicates 101.81 mm
